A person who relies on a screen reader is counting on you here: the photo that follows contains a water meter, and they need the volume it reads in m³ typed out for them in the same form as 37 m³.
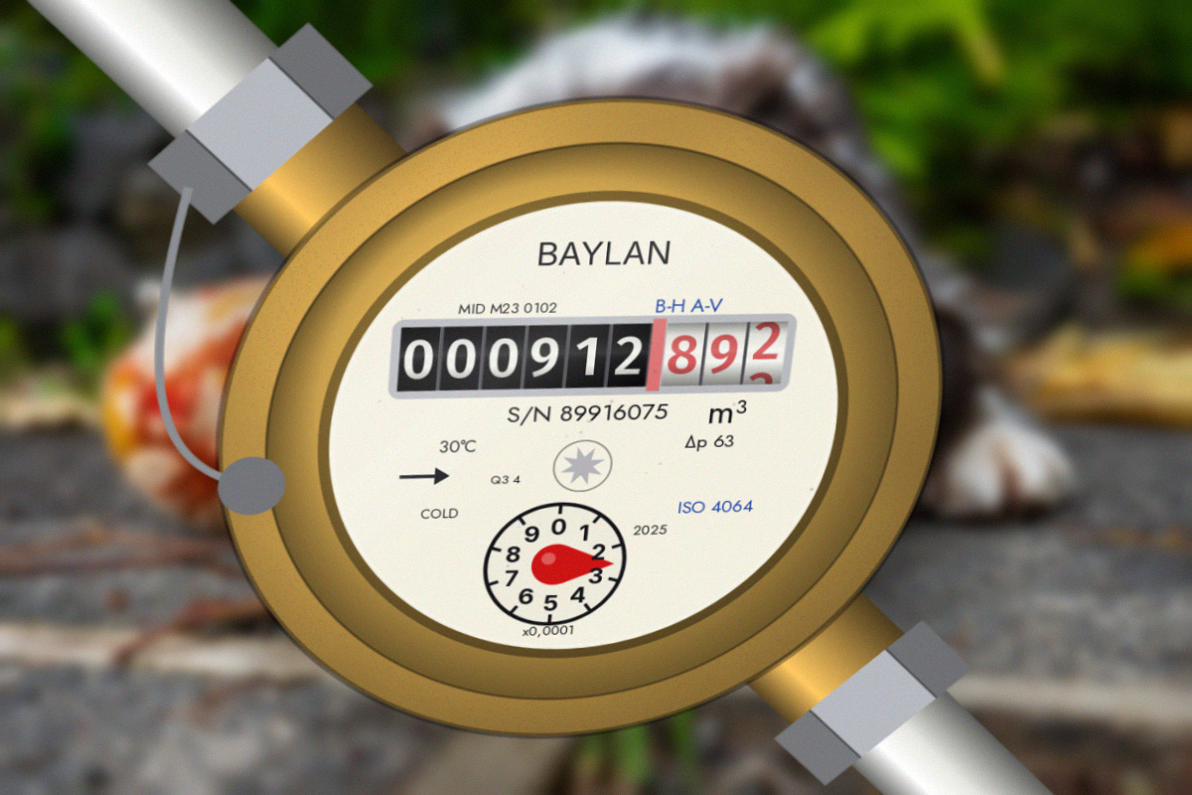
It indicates 912.8922 m³
